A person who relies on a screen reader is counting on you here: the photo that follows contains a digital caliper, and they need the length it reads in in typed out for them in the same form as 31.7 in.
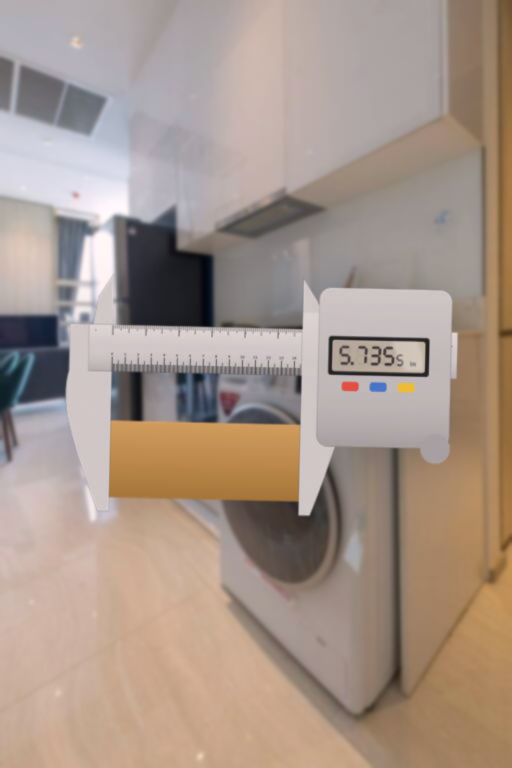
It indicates 5.7355 in
